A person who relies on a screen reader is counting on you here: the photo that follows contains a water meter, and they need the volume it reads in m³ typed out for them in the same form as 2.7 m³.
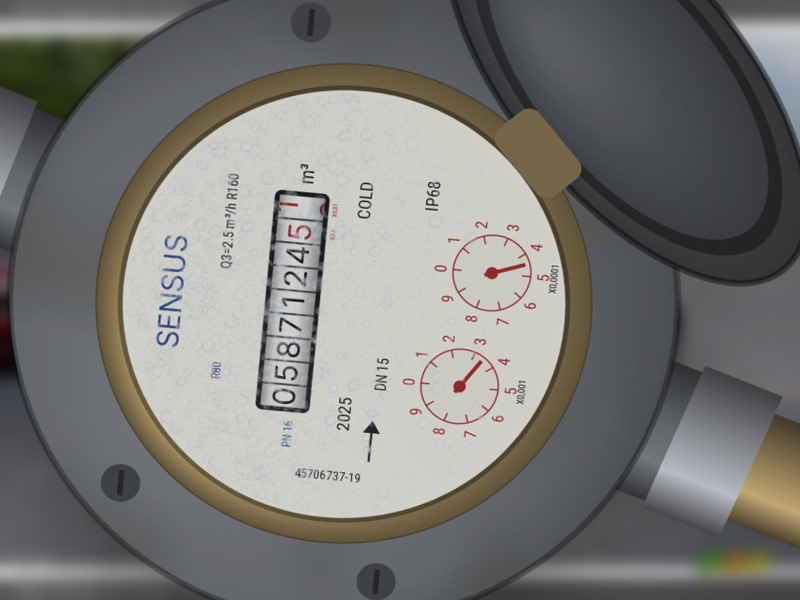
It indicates 587124.5134 m³
